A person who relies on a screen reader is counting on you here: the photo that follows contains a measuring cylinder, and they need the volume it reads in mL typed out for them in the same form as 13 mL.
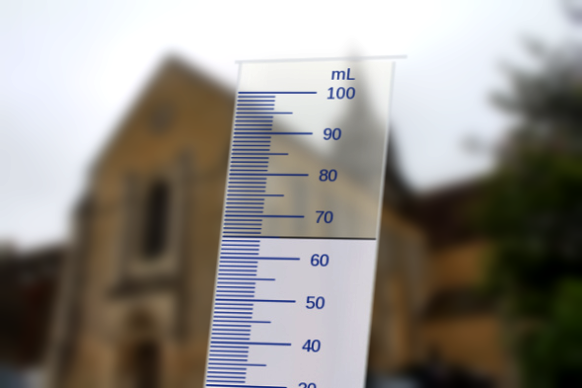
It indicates 65 mL
